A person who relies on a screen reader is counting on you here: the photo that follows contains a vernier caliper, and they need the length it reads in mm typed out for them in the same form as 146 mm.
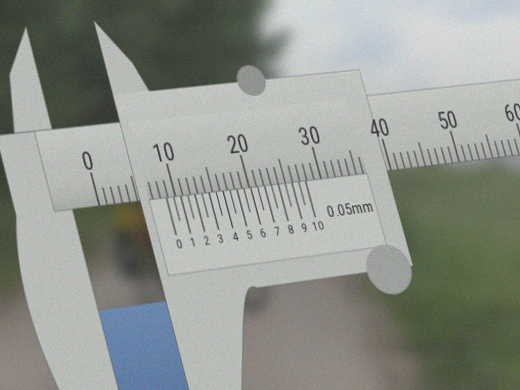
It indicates 8.8 mm
